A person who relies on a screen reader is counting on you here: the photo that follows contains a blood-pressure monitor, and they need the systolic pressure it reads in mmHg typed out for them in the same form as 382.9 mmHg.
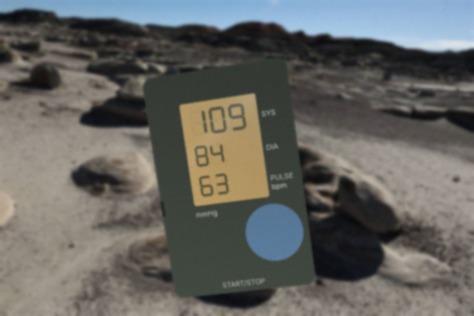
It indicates 109 mmHg
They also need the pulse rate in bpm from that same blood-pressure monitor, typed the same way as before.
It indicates 63 bpm
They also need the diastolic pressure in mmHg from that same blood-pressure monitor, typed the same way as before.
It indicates 84 mmHg
